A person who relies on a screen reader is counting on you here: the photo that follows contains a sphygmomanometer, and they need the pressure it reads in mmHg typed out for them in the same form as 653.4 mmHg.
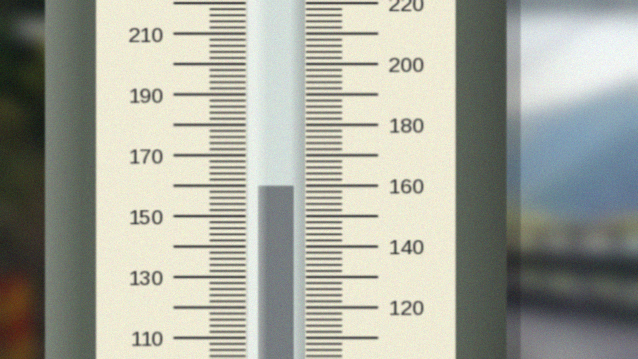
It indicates 160 mmHg
